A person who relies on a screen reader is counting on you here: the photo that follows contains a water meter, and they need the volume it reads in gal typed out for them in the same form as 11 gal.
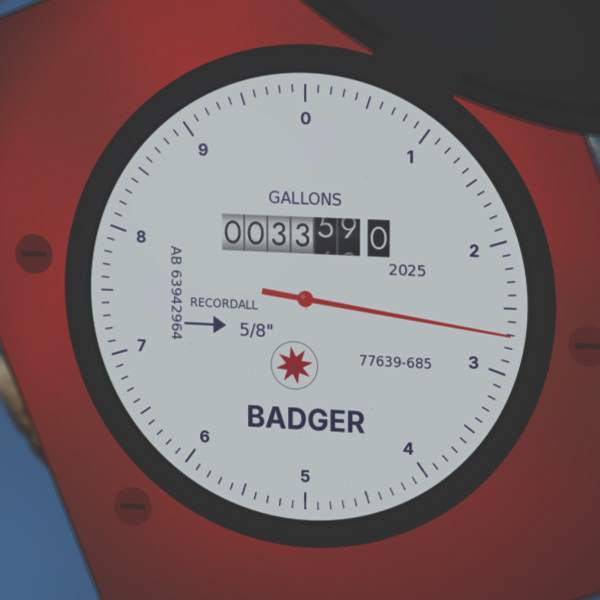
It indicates 33592.7 gal
